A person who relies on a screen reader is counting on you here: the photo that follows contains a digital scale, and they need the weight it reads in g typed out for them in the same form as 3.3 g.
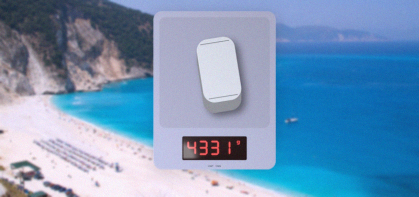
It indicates 4331 g
